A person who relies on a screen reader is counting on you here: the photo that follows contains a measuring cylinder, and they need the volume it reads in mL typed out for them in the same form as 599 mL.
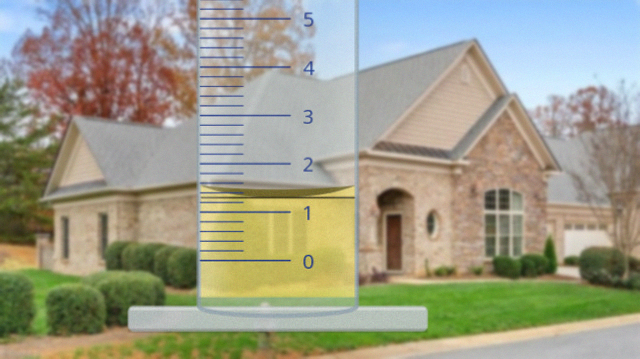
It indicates 1.3 mL
